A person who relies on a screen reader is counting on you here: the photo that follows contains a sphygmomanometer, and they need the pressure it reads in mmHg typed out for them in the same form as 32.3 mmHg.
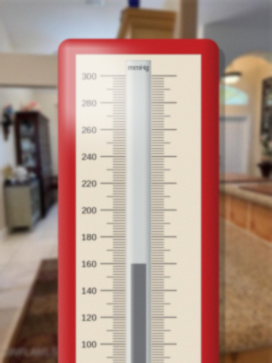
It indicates 160 mmHg
